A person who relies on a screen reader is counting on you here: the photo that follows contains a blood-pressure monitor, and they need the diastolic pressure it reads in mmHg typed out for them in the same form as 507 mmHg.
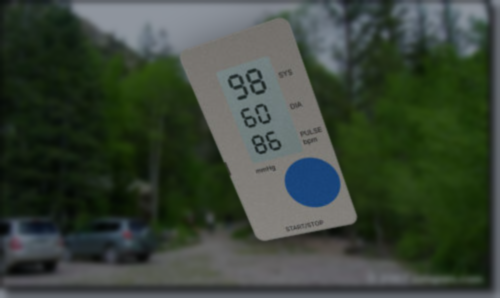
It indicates 60 mmHg
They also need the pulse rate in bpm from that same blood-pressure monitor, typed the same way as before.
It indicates 86 bpm
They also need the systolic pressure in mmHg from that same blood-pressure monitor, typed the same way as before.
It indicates 98 mmHg
